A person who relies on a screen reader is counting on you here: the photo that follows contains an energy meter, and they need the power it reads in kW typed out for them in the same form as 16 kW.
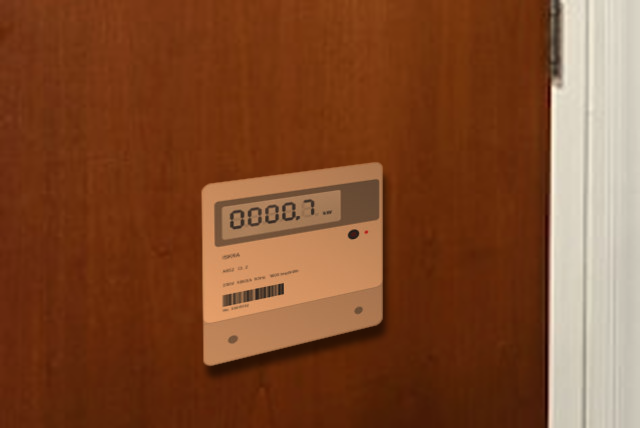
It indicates 0.7 kW
